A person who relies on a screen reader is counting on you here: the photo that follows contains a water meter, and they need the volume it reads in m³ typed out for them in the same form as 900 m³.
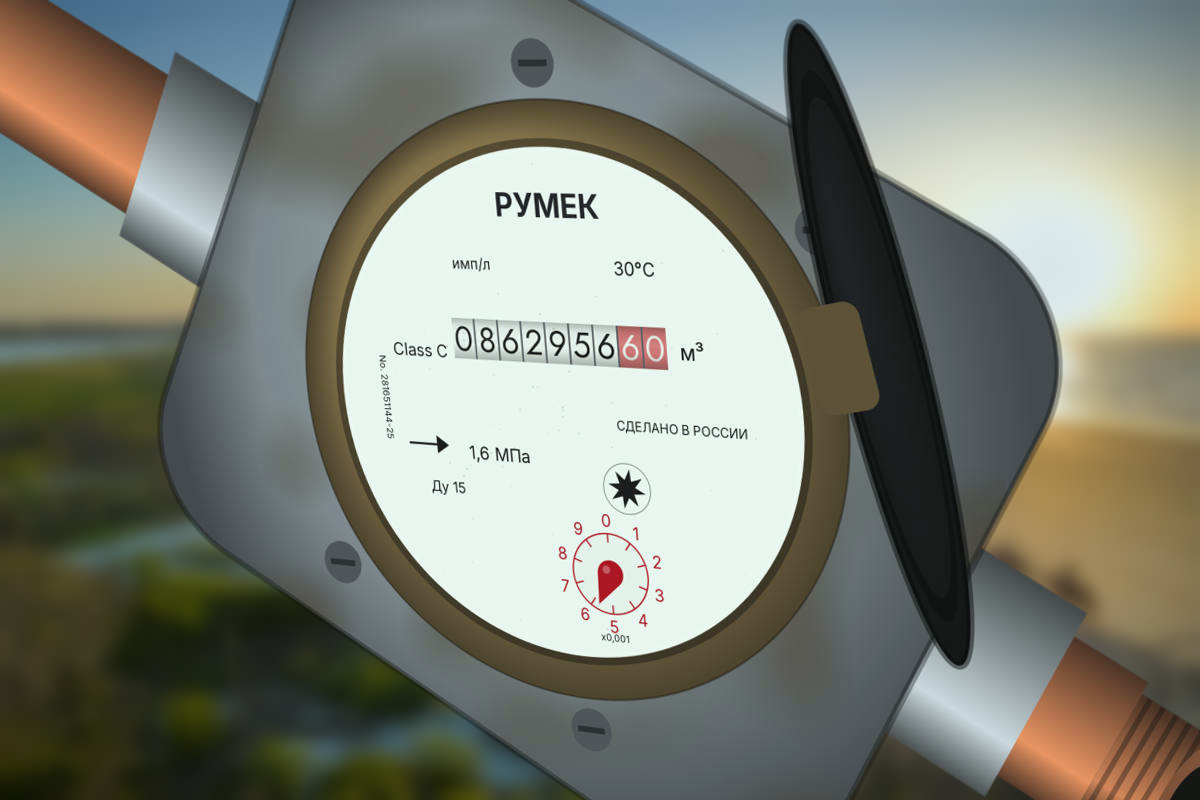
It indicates 862956.605 m³
